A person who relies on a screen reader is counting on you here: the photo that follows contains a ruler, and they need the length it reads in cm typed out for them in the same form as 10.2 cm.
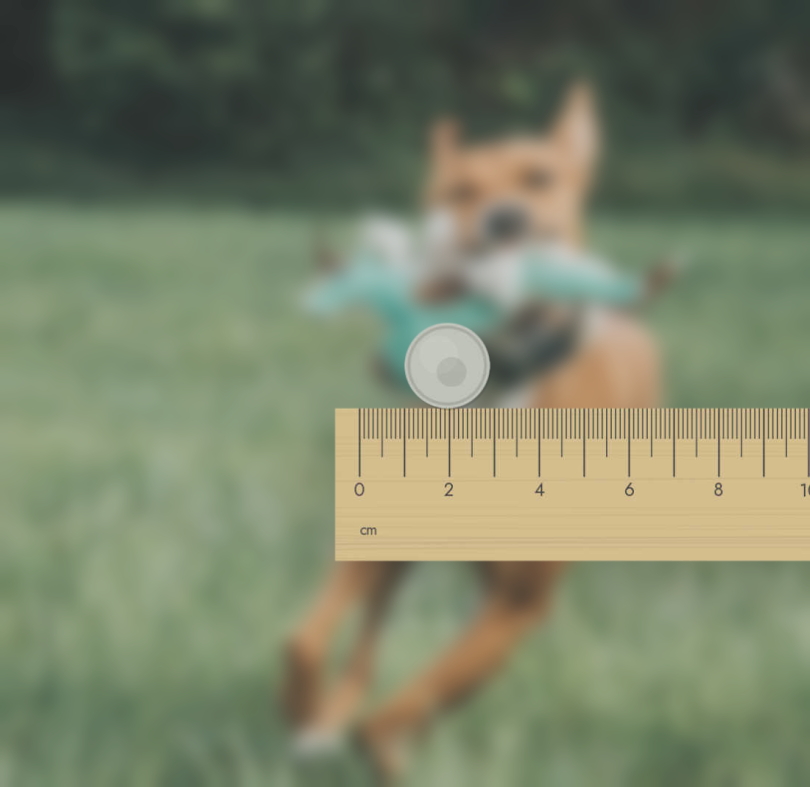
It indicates 1.9 cm
